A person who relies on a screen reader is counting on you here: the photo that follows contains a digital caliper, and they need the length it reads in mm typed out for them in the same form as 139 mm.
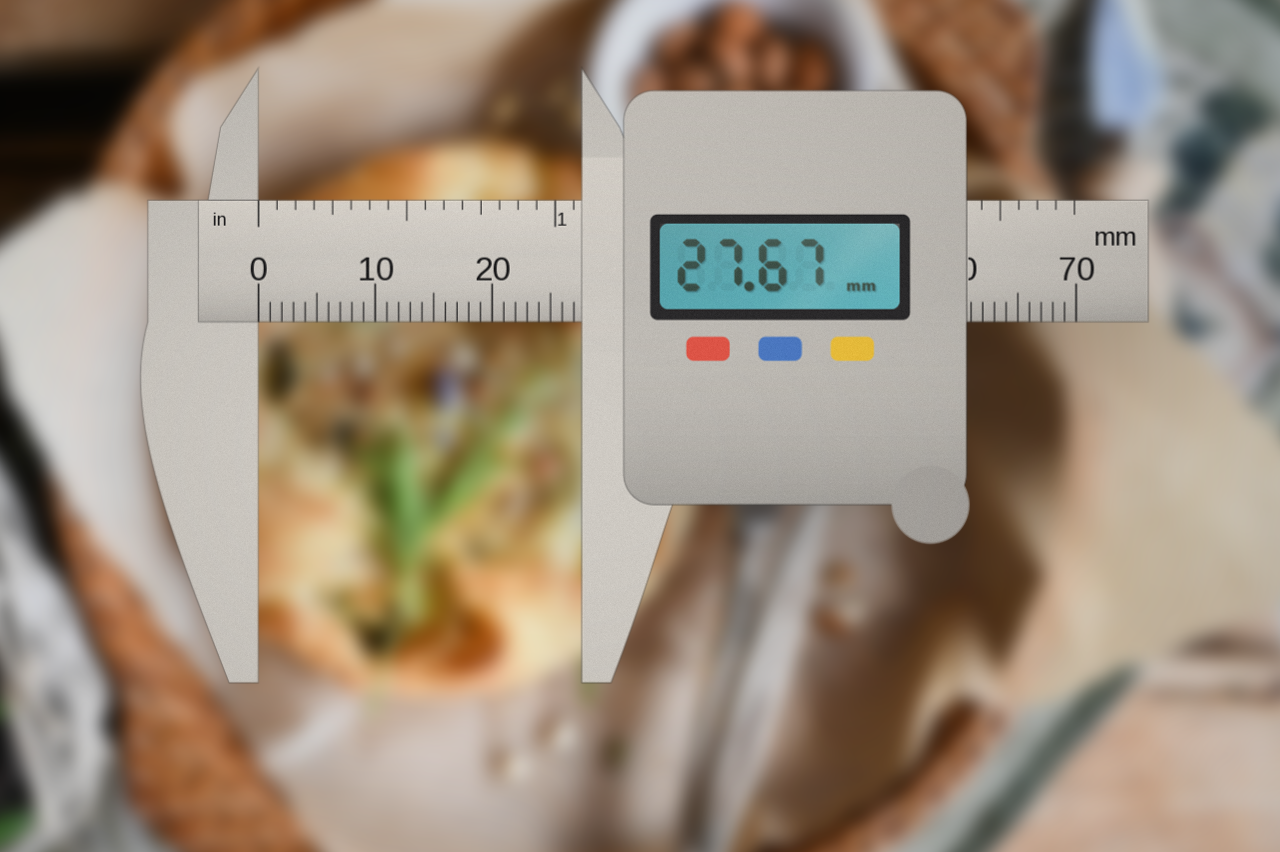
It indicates 27.67 mm
